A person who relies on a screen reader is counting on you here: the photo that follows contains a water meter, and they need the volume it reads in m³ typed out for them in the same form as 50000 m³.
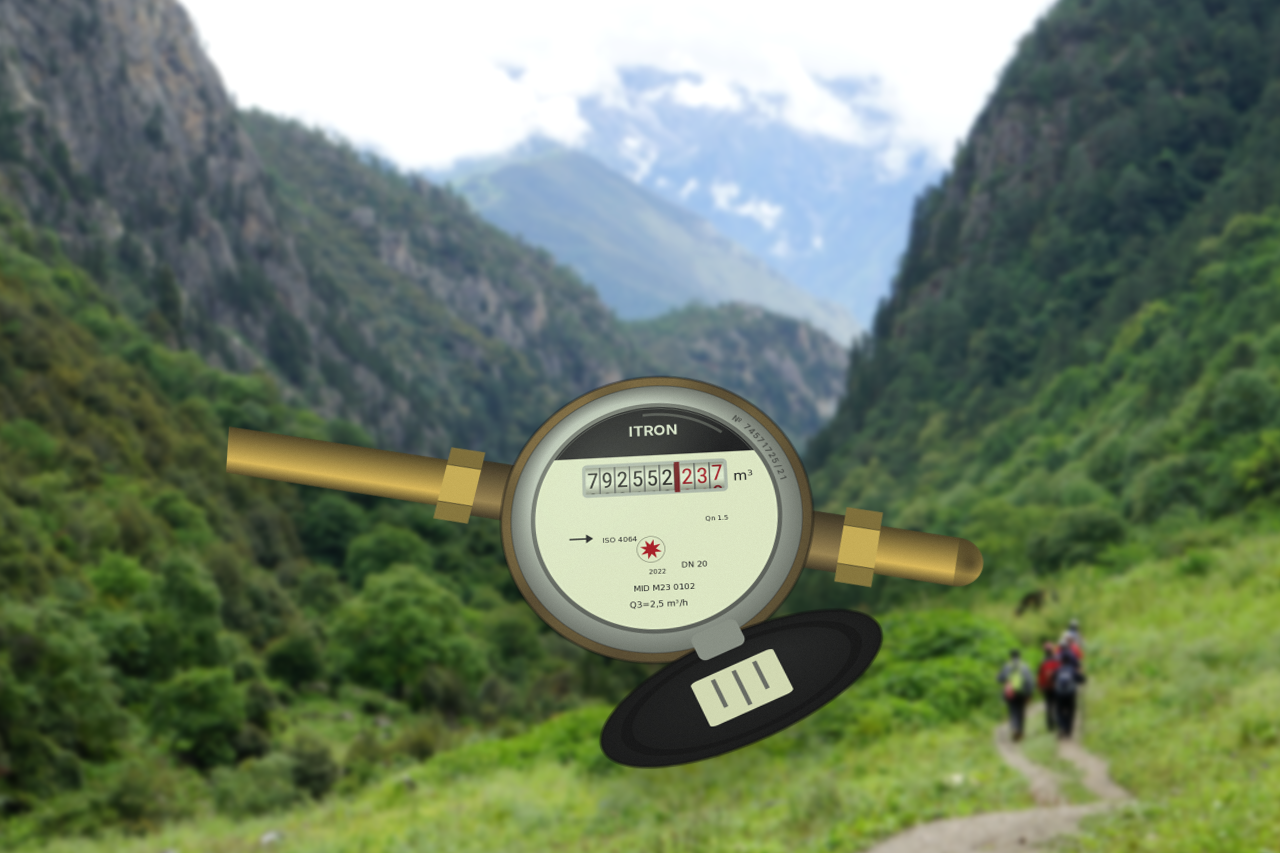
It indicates 792552.237 m³
